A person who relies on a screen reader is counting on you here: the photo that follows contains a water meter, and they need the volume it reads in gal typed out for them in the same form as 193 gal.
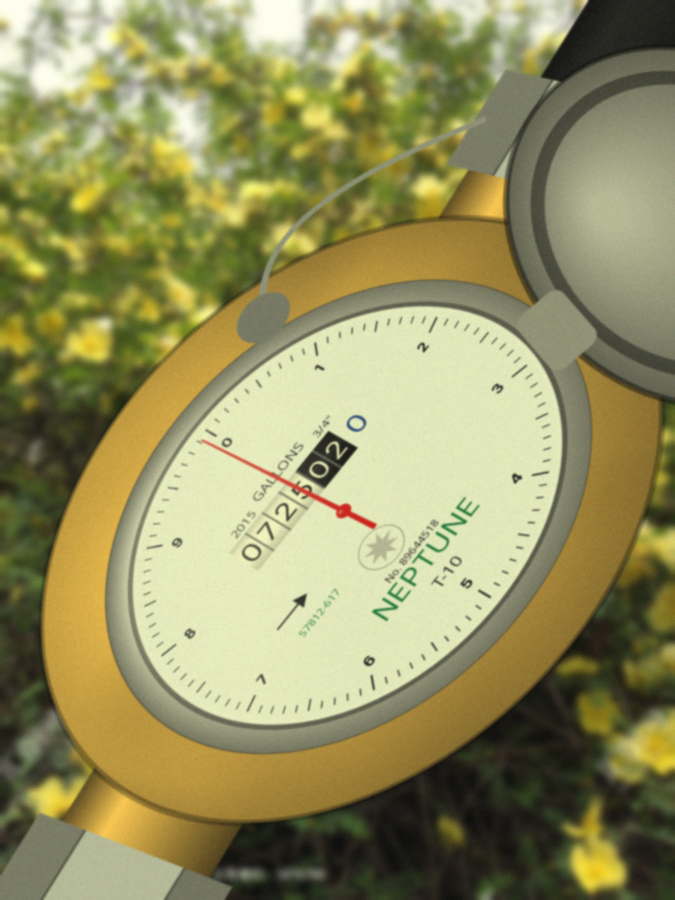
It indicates 725019.9 gal
